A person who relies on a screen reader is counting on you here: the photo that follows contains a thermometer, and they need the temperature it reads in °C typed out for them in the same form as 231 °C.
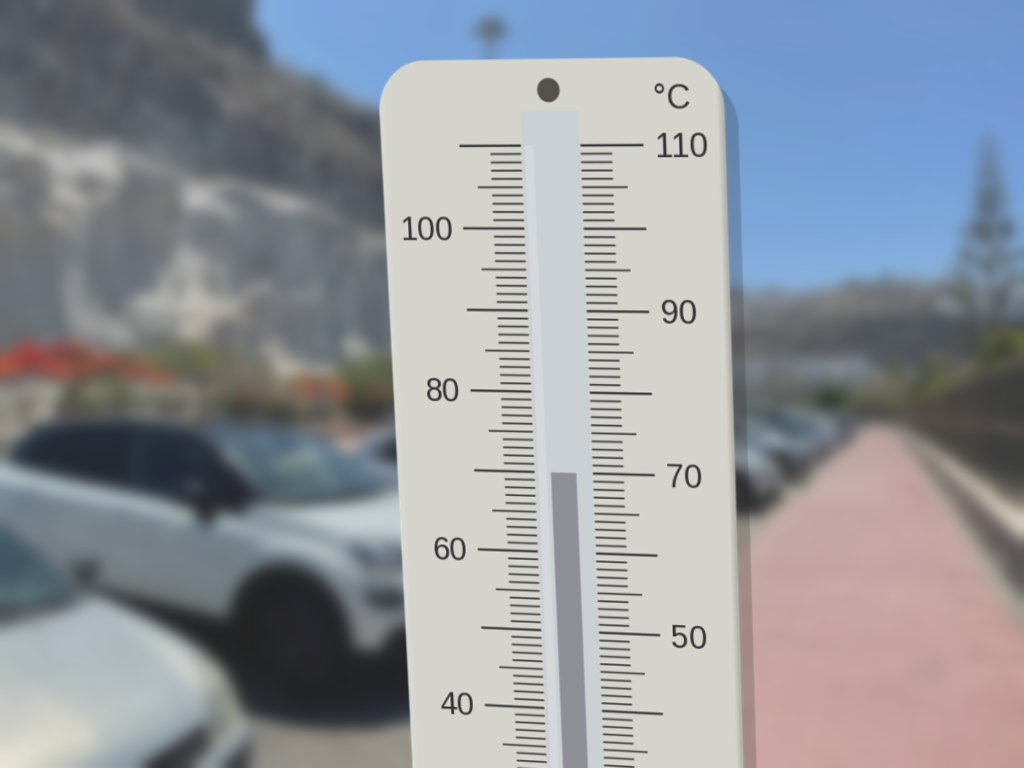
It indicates 70 °C
